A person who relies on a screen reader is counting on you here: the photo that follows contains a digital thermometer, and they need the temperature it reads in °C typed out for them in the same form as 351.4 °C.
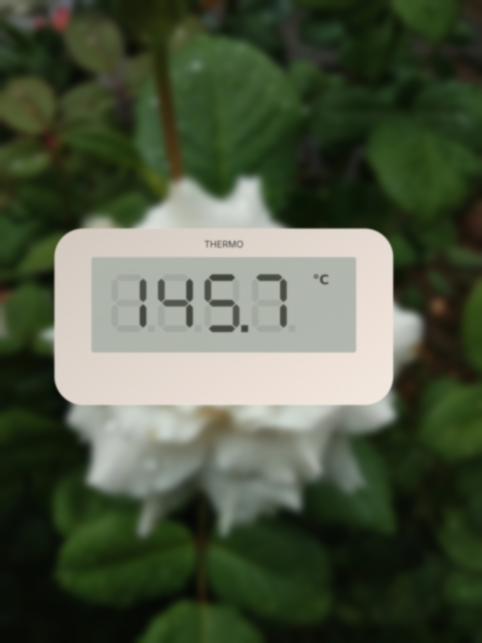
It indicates 145.7 °C
